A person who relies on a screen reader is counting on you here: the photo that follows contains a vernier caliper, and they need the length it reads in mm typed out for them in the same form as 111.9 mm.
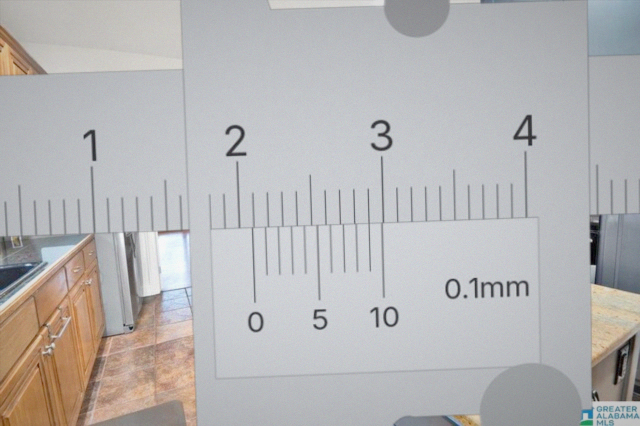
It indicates 20.9 mm
